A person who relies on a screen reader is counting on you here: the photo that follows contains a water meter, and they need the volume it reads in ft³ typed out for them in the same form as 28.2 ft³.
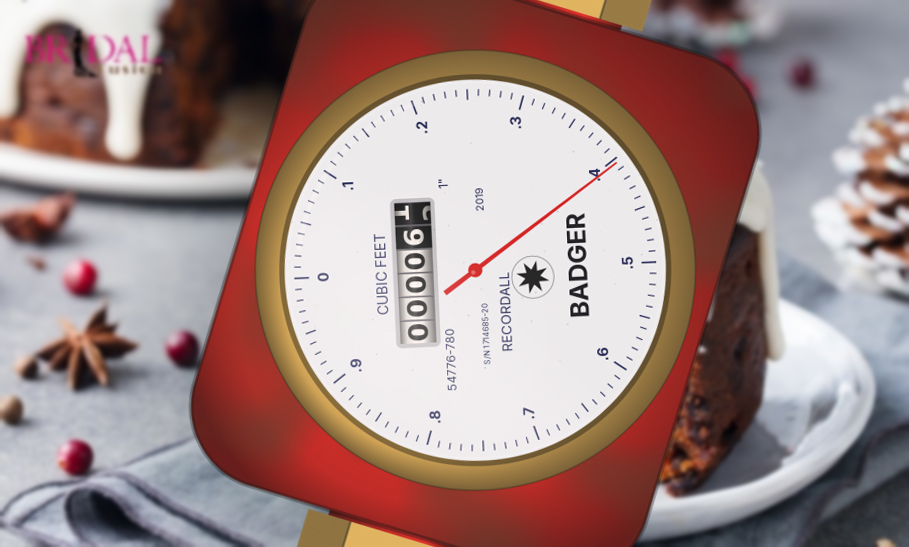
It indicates 61.40 ft³
